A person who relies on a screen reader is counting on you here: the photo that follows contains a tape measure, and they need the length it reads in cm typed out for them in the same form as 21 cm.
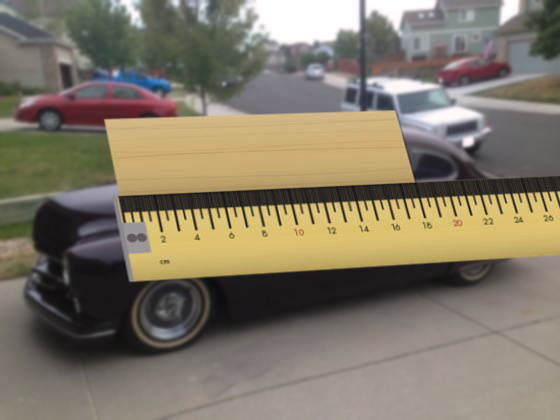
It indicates 18 cm
